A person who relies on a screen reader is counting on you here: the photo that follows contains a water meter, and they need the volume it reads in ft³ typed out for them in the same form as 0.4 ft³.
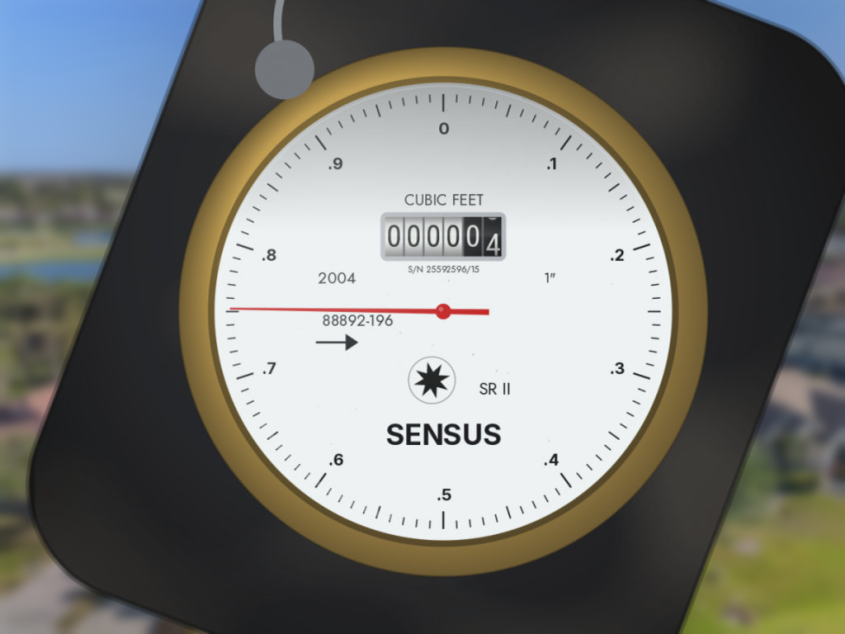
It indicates 3.75 ft³
